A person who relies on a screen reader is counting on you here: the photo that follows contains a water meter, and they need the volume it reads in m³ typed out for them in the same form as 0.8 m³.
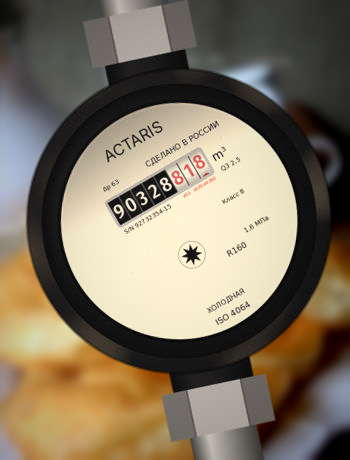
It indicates 90328.818 m³
